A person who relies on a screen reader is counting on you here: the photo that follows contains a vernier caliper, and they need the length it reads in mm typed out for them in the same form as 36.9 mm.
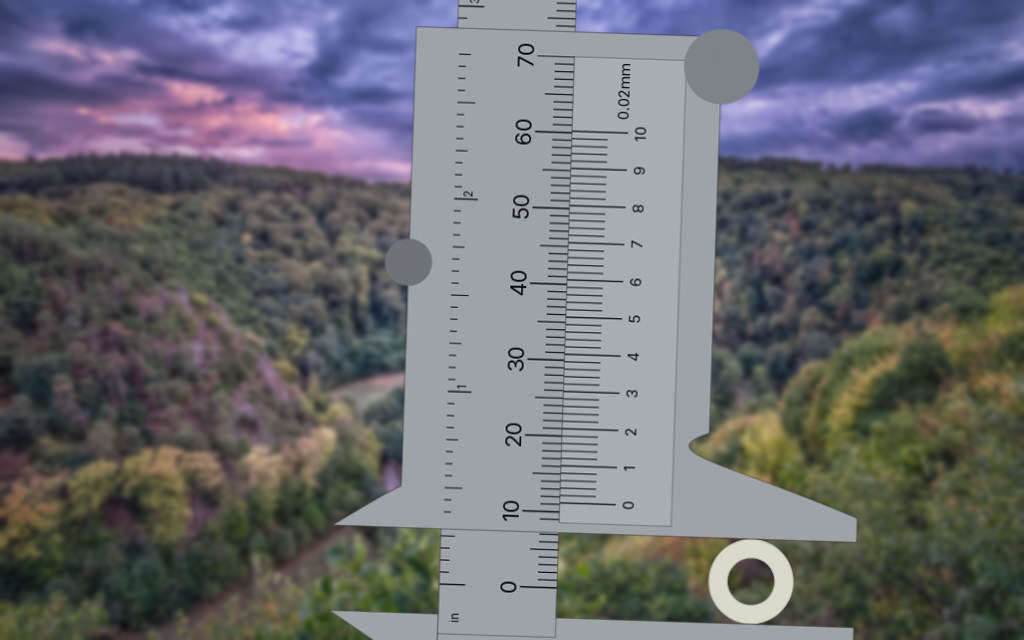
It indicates 11.2 mm
